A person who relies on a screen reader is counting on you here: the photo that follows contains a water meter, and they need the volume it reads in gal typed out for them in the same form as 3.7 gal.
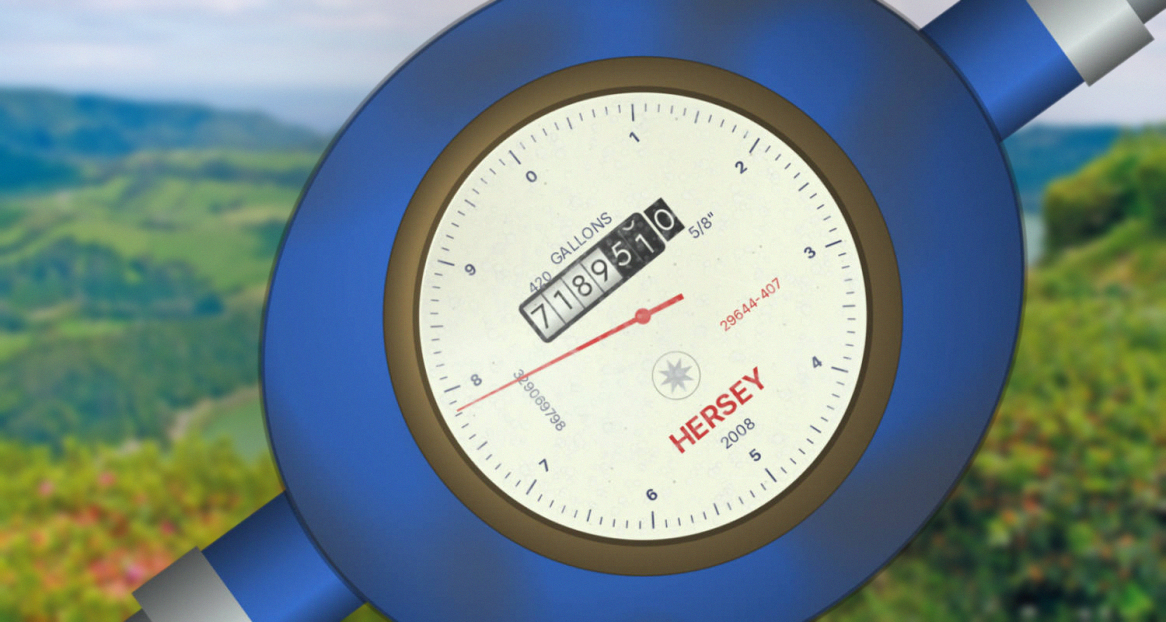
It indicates 7189507.8 gal
